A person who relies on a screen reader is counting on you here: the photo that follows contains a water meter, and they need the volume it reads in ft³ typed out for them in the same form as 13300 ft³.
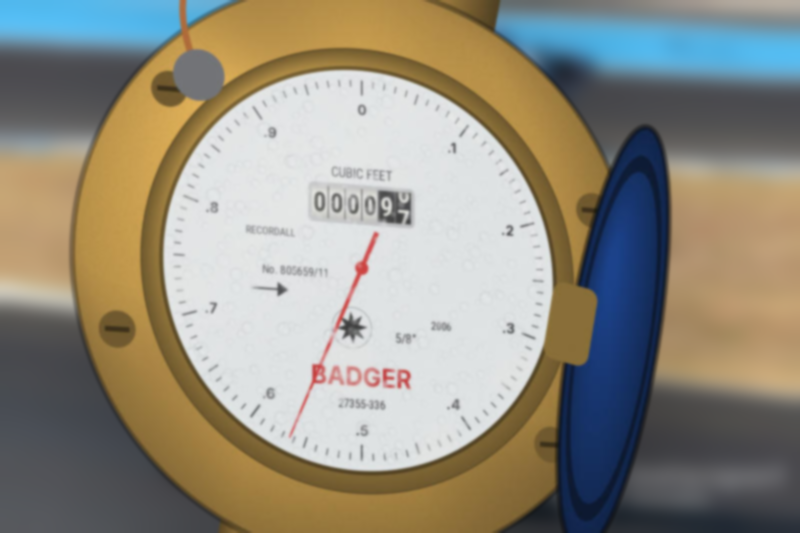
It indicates 96.56 ft³
